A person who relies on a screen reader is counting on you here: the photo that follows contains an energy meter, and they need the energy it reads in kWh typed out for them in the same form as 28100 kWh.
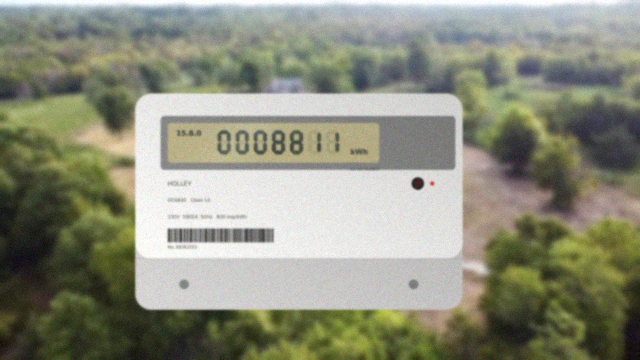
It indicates 8811 kWh
